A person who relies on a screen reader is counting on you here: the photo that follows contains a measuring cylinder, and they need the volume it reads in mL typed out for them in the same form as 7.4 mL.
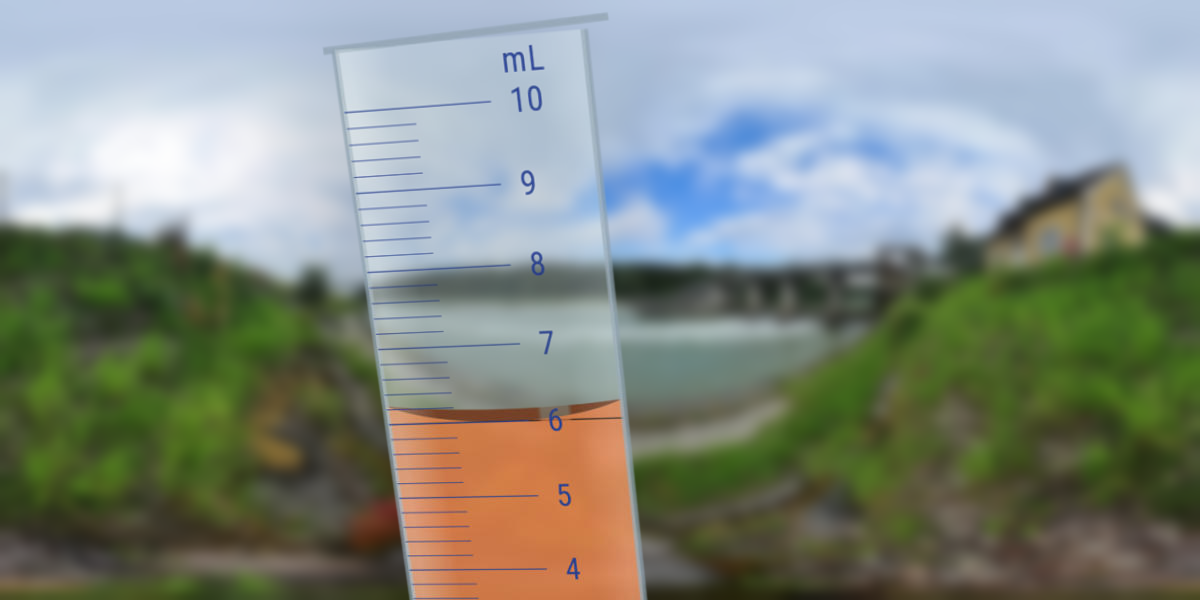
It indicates 6 mL
